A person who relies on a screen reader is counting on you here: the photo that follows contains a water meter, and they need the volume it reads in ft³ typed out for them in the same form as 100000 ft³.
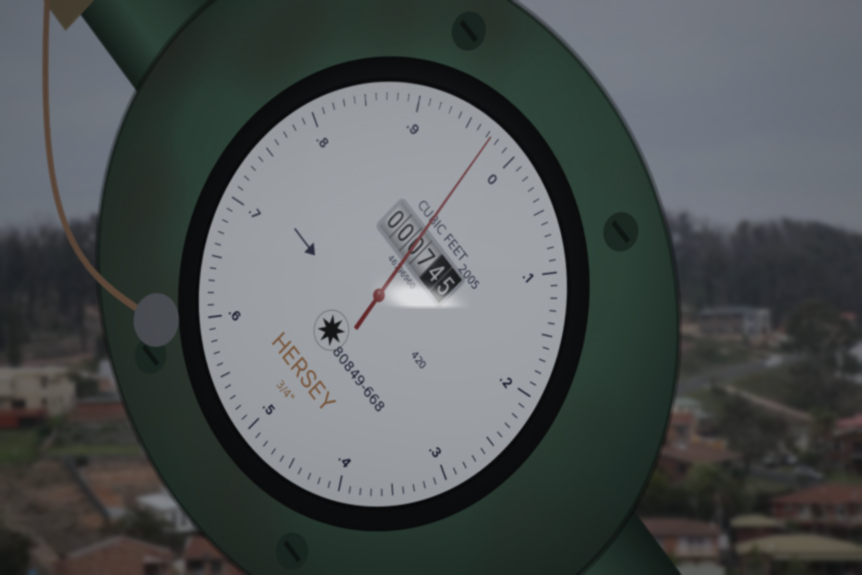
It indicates 744.97 ft³
